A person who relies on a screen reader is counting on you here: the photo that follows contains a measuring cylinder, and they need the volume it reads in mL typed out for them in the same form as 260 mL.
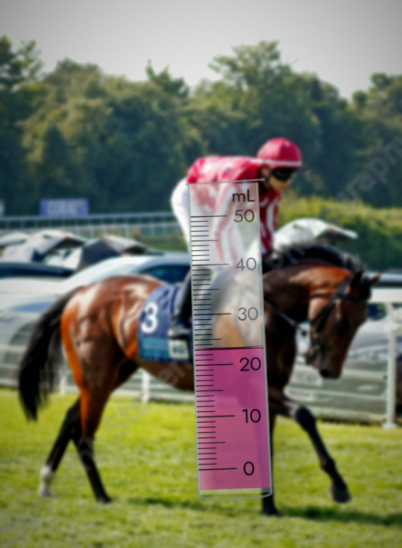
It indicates 23 mL
